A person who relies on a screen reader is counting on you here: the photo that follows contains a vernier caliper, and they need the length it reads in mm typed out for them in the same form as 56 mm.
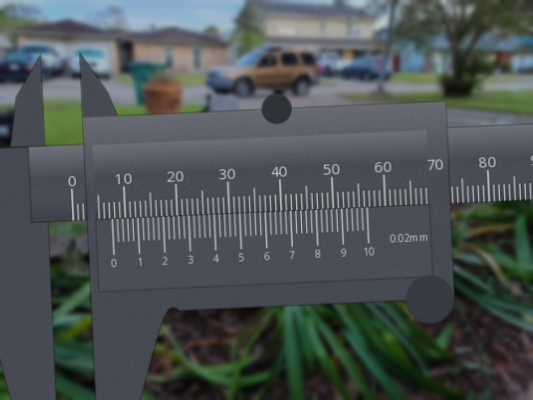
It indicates 7.5 mm
